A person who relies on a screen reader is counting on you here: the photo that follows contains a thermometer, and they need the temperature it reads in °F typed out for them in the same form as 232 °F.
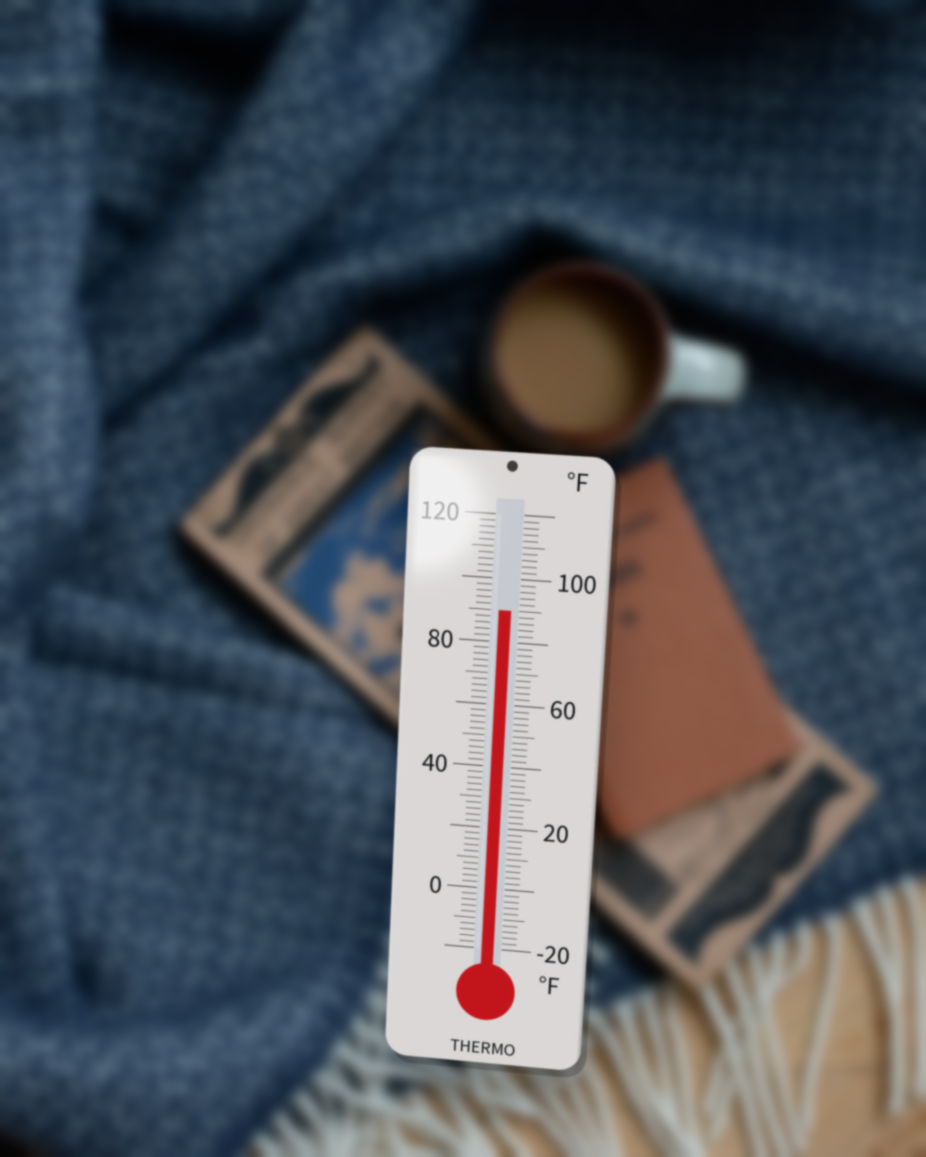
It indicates 90 °F
